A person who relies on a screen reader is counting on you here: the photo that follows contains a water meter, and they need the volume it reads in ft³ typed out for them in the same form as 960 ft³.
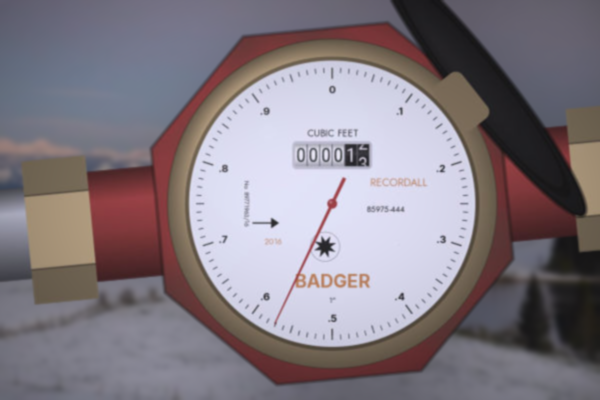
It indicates 12.57 ft³
